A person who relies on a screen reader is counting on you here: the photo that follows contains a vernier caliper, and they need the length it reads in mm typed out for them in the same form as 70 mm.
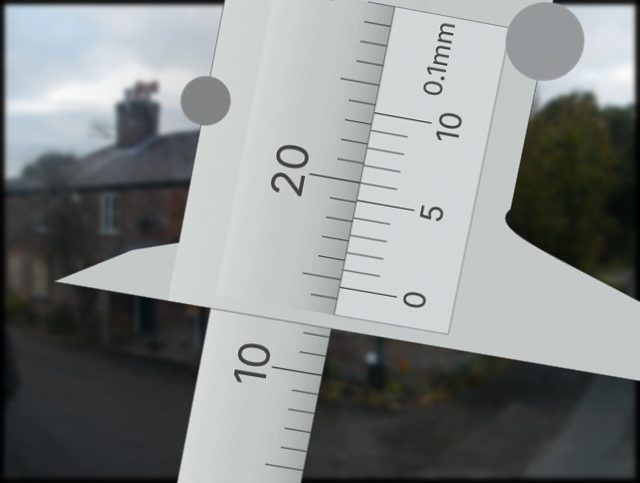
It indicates 14.6 mm
